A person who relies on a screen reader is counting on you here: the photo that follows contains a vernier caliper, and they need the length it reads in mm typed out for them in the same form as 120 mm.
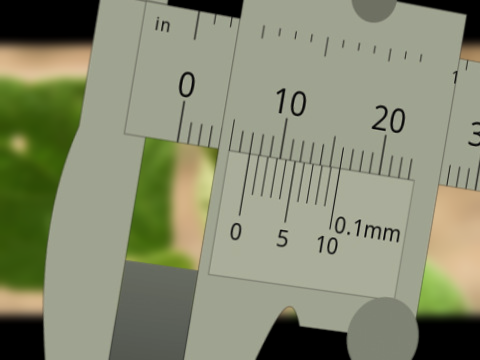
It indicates 7.0 mm
